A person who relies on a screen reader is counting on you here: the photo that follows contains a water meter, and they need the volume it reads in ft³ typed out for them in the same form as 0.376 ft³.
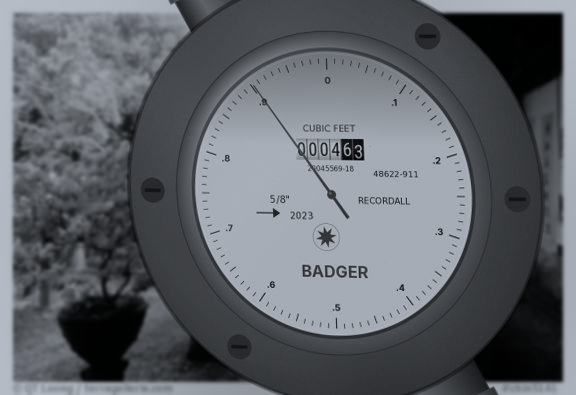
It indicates 462.90 ft³
